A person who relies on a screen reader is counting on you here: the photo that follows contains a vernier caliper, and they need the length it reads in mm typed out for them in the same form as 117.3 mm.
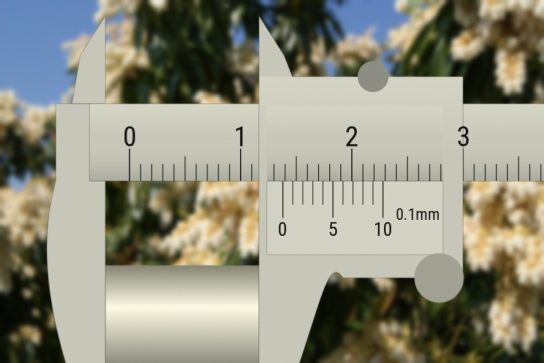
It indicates 13.8 mm
